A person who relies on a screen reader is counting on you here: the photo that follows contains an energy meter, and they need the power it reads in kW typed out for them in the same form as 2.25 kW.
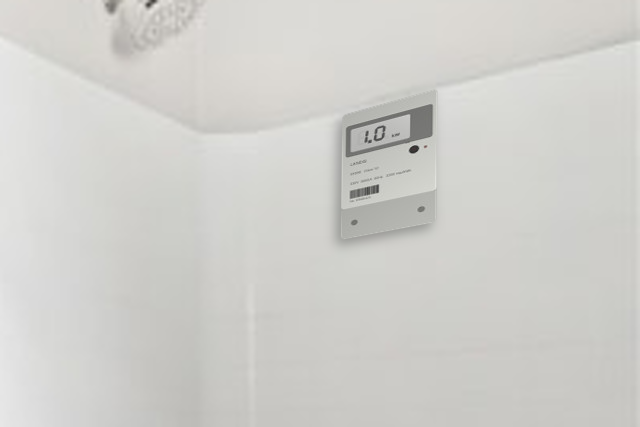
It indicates 1.0 kW
